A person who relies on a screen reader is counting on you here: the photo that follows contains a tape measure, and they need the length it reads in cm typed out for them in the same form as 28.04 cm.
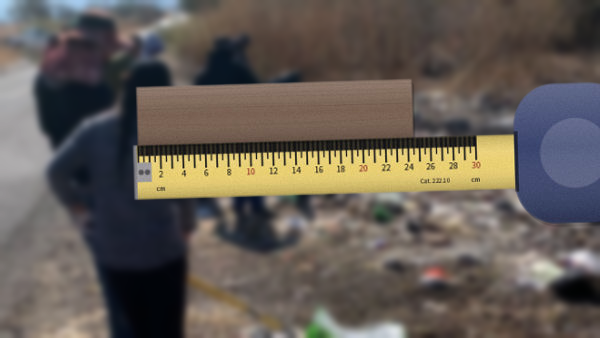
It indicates 24.5 cm
